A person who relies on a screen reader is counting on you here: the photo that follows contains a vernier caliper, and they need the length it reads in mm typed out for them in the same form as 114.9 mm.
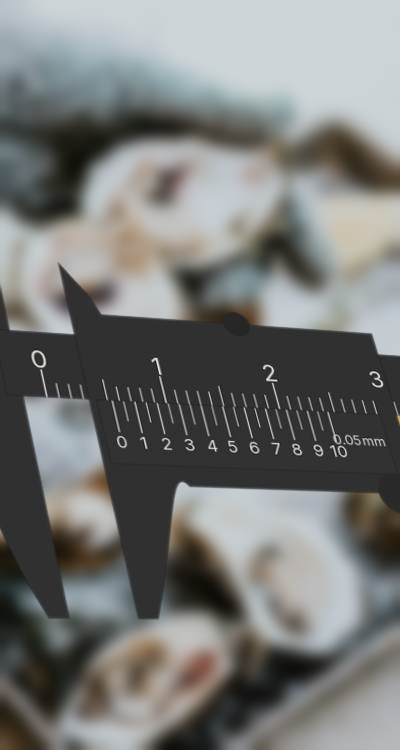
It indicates 5.4 mm
